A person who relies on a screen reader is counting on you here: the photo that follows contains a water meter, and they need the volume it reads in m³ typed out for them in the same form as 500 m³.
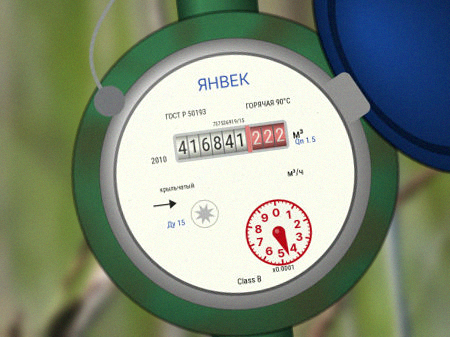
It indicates 416841.2224 m³
